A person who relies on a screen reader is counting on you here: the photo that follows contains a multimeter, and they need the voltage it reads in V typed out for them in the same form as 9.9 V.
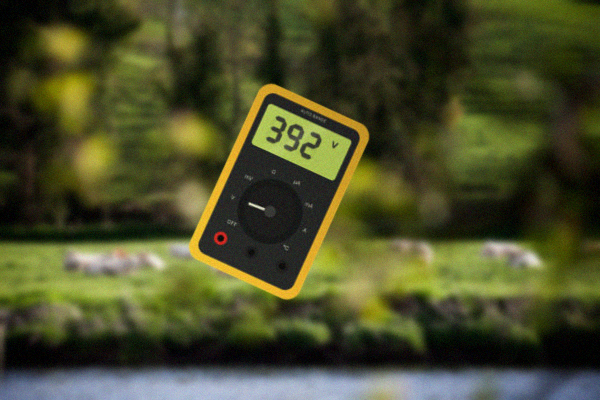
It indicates 392 V
